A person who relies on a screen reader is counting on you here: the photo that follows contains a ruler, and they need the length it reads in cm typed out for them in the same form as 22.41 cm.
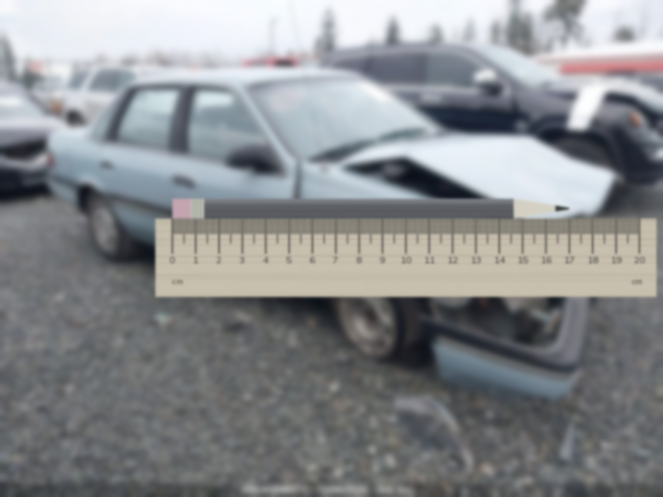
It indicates 17 cm
